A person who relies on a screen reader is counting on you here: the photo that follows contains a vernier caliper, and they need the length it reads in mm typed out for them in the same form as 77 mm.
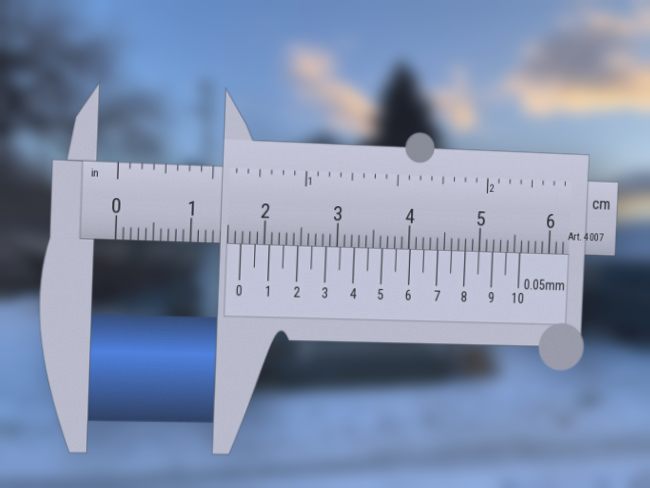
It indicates 16.8 mm
